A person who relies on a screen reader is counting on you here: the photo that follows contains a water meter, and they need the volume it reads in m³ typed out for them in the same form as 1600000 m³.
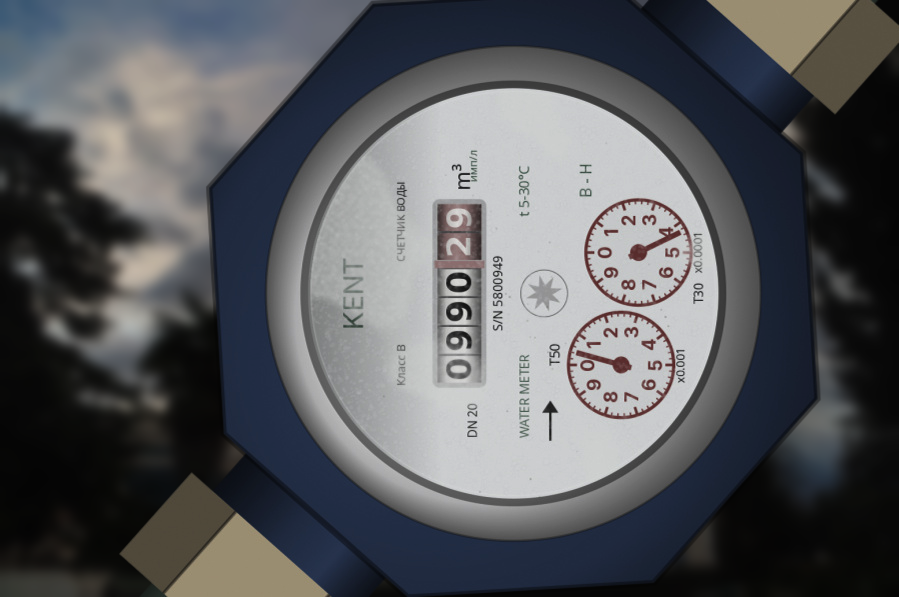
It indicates 990.2904 m³
